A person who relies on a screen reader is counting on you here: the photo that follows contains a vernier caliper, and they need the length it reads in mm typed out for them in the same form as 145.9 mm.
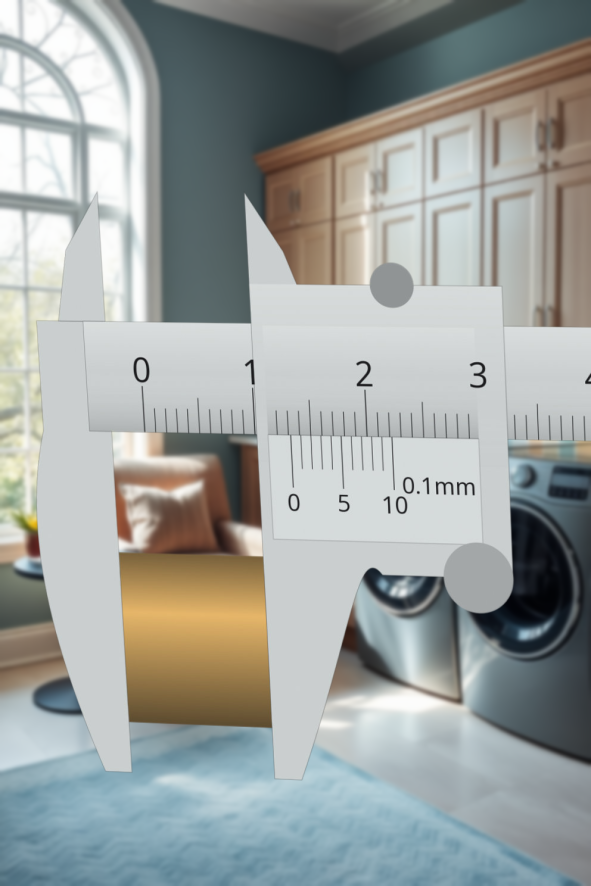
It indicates 13.2 mm
